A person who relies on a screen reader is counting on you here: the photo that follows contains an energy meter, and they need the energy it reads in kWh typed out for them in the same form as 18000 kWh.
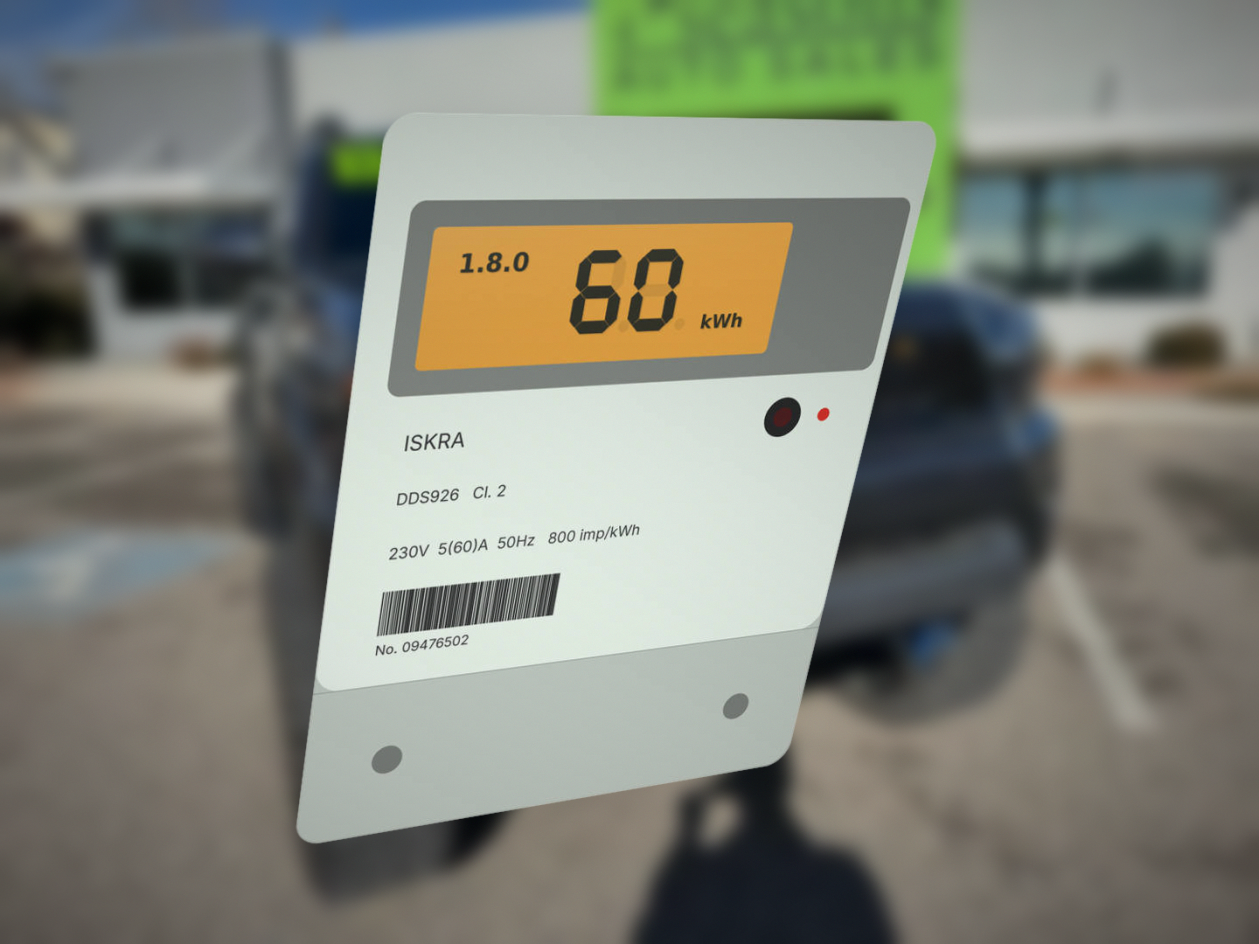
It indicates 60 kWh
